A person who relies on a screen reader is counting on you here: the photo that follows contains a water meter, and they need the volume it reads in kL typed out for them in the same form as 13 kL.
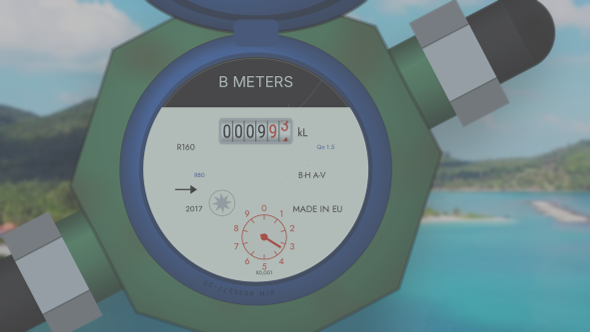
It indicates 9.933 kL
